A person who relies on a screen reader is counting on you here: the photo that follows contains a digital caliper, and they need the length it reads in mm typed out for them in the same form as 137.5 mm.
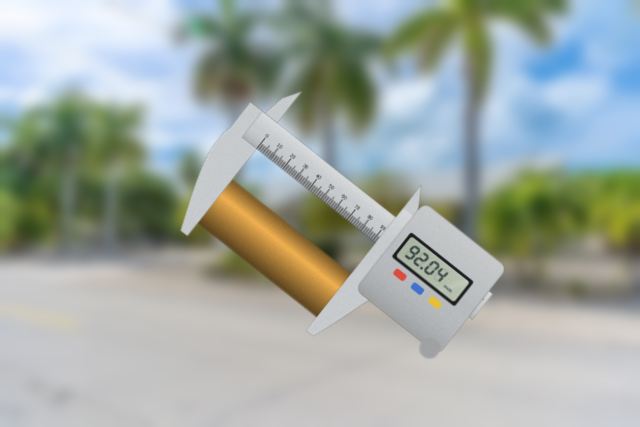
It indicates 92.04 mm
